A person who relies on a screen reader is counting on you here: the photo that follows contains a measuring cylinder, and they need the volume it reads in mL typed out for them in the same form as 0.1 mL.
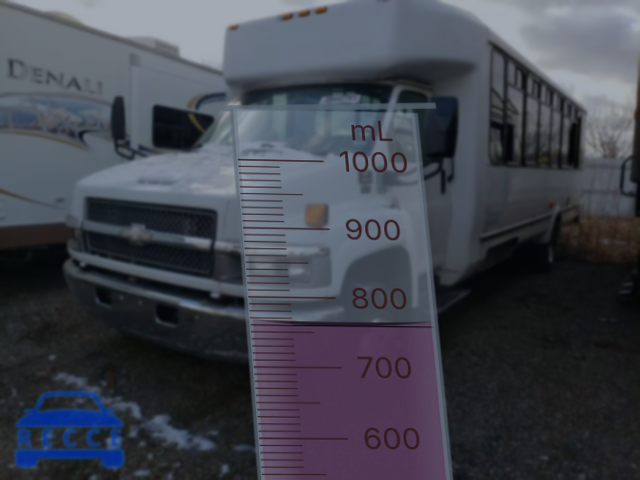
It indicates 760 mL
